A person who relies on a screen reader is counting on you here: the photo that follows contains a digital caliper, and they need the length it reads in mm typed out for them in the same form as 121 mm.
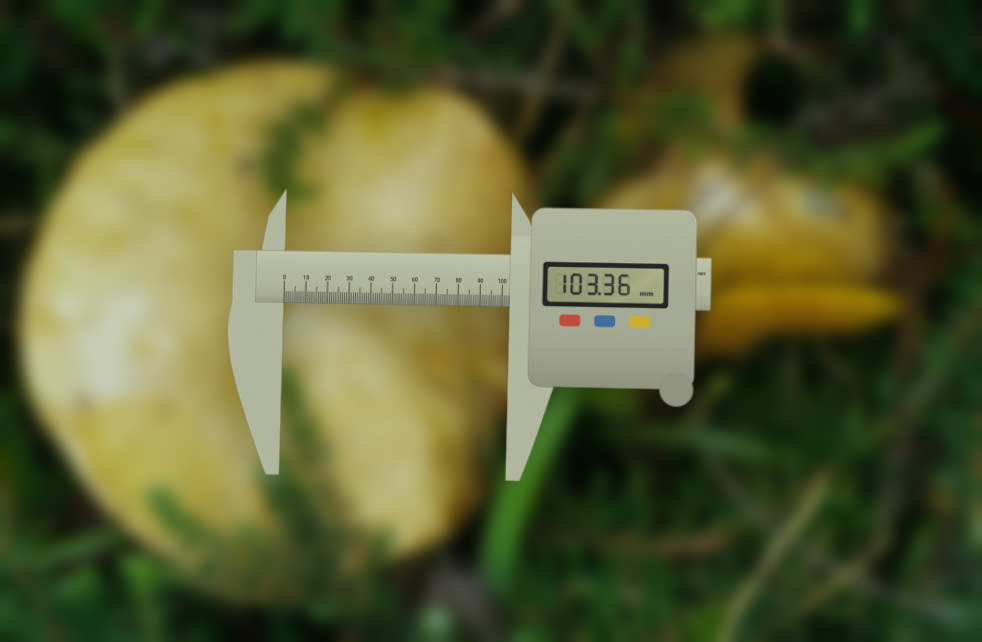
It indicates 103.36 mm
